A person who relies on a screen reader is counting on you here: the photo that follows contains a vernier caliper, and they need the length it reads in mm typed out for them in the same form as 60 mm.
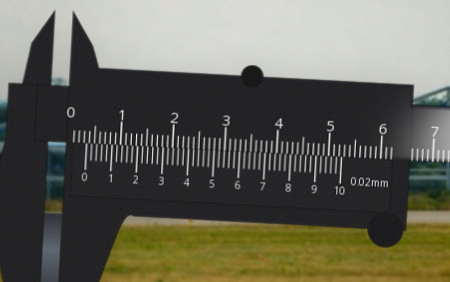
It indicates 3.5 mm
